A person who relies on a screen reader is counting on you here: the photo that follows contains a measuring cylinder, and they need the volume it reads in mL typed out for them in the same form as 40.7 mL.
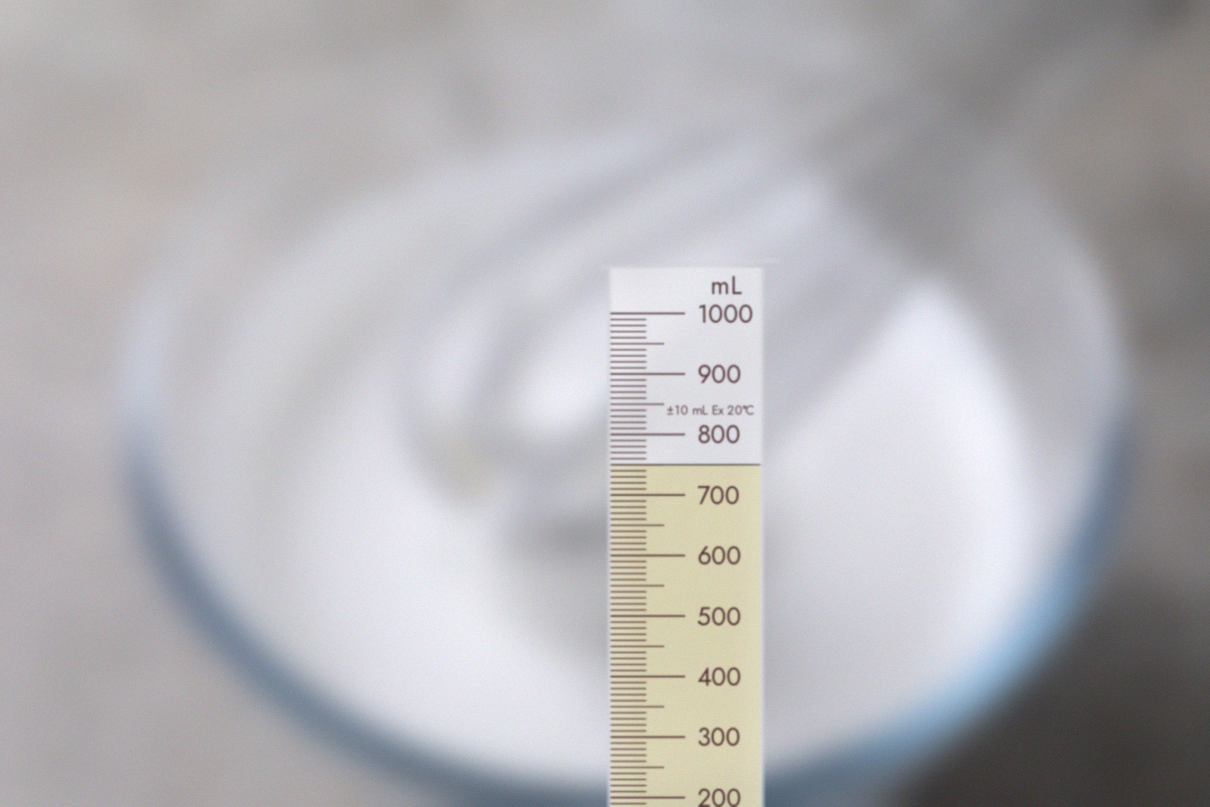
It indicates 750 mL
